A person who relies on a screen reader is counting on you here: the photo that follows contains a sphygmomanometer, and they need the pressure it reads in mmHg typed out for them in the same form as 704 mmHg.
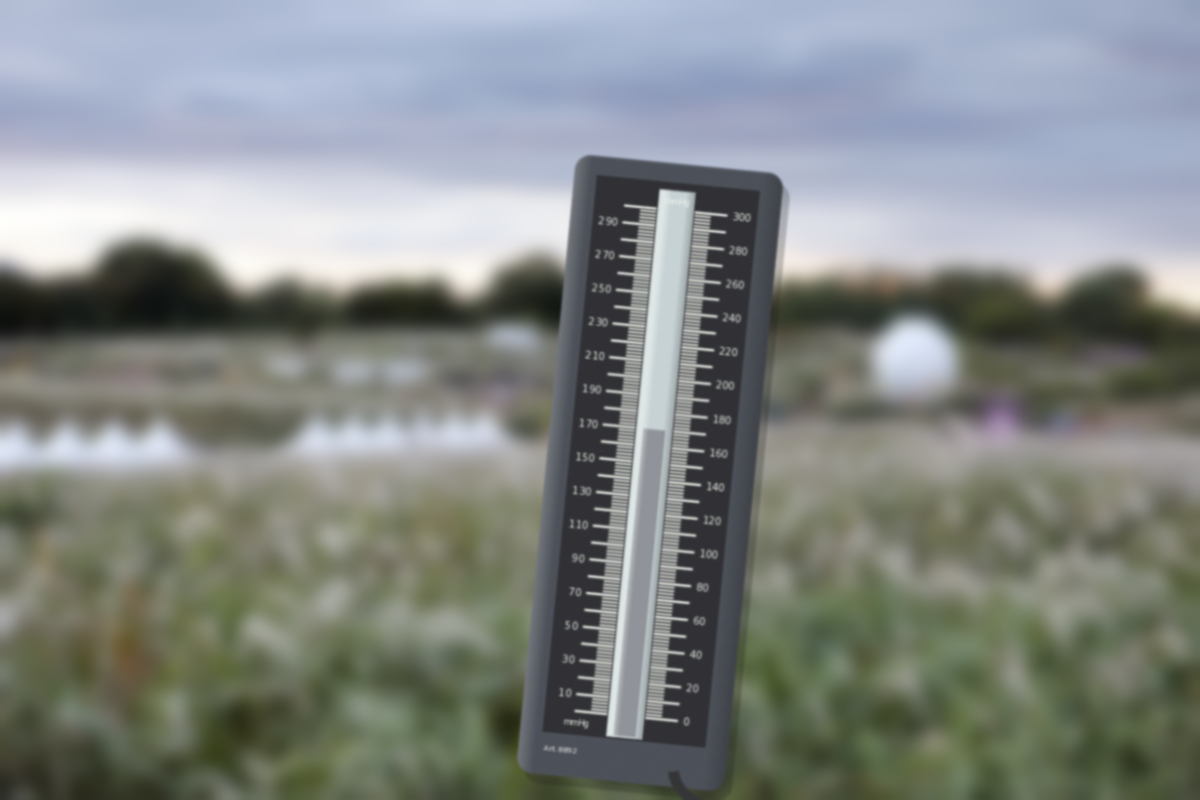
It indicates 170 mmHg
